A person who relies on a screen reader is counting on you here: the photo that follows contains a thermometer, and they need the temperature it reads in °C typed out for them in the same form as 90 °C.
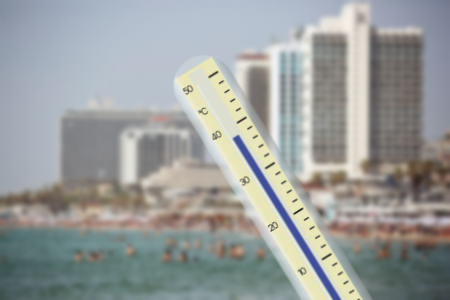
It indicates 38 °C
